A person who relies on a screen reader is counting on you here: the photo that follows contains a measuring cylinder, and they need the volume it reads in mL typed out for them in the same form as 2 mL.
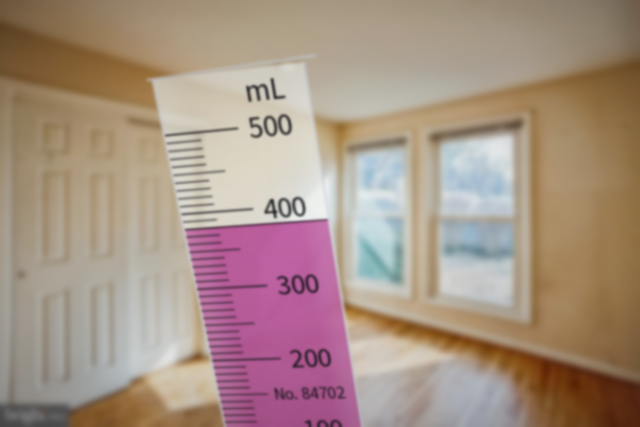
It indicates 380 mL
